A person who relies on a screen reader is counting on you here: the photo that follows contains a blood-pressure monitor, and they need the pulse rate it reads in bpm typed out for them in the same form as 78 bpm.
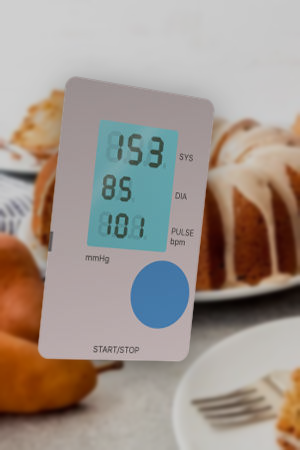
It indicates 101 bpm
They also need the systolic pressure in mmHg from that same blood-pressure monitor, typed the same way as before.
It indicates 153 mmHg
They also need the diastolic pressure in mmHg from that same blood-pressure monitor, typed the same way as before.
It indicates 85 mmHg
